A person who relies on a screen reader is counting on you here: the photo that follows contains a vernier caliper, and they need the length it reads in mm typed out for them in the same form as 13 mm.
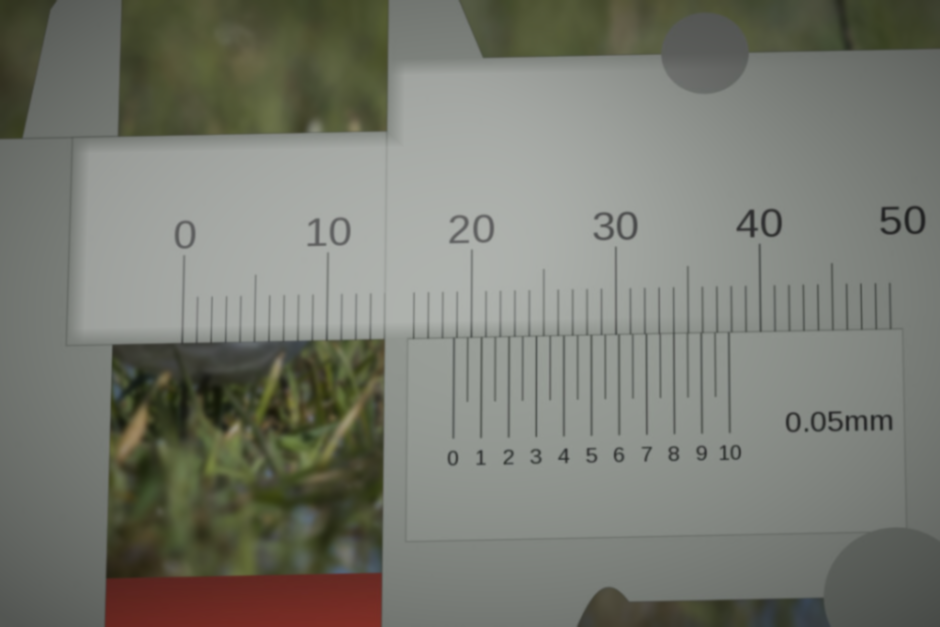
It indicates 18.8 mm
